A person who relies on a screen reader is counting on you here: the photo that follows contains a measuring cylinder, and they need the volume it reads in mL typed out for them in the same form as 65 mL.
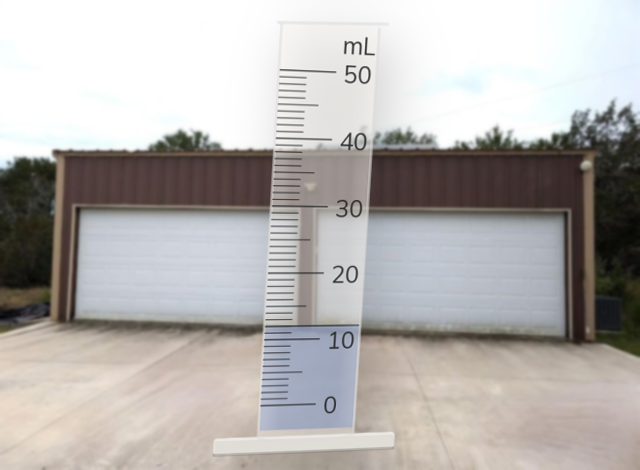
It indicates 12 mL
